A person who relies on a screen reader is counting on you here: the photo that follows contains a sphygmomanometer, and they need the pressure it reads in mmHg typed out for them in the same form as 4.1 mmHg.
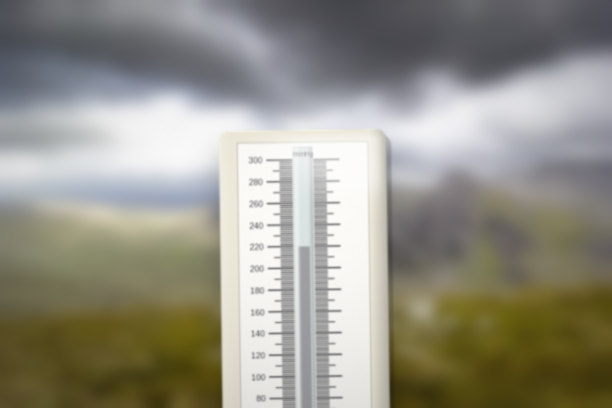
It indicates 220 mmHg
